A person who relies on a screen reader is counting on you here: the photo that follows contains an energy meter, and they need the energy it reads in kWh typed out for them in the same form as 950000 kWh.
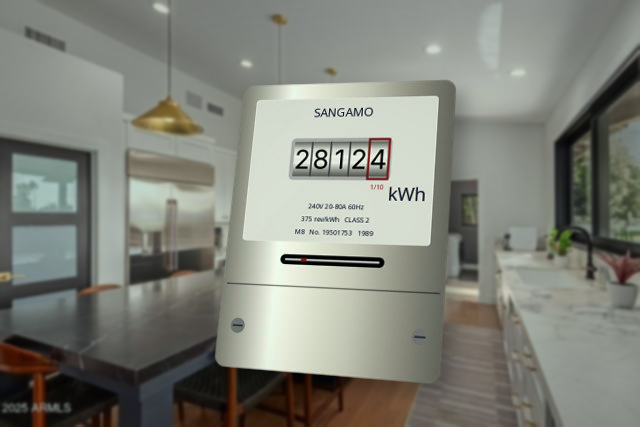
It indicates 2812.4 kWh
